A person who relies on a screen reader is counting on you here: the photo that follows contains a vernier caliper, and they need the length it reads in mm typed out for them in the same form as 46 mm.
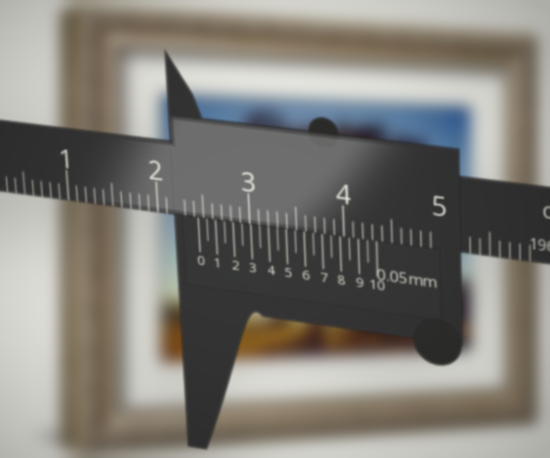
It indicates 24.4 mm
